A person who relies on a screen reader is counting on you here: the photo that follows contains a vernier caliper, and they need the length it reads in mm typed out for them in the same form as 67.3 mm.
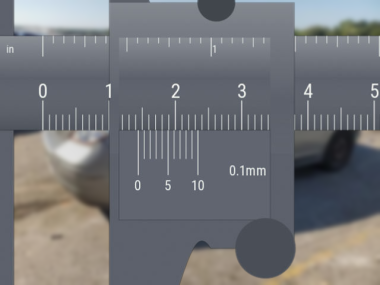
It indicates 14.4 mm
